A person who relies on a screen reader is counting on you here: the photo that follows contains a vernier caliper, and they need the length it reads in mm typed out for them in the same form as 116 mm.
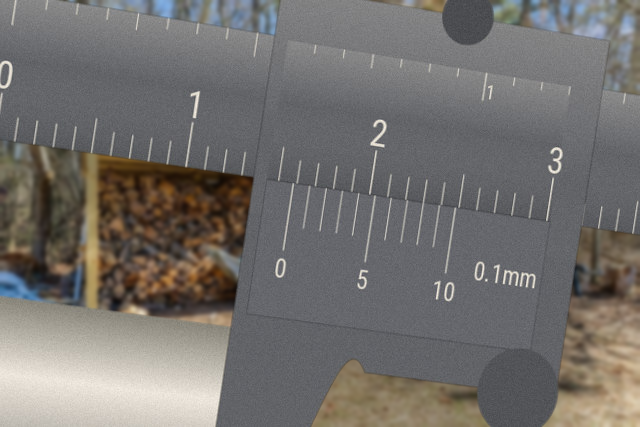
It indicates 15.8 mm
